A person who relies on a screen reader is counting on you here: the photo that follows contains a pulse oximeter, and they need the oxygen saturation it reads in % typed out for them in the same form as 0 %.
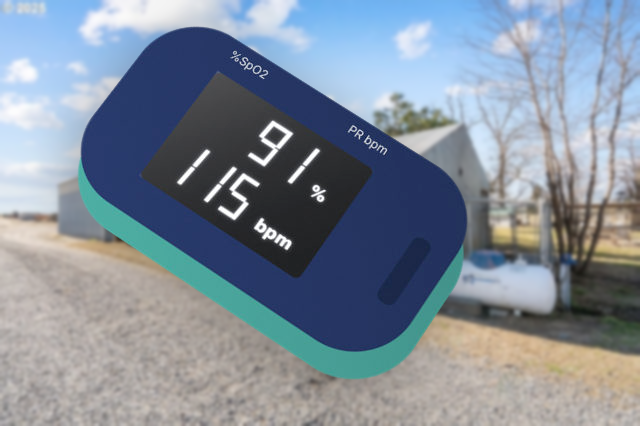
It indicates 91 %
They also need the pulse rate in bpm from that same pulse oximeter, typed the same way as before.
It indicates 115 bpm
